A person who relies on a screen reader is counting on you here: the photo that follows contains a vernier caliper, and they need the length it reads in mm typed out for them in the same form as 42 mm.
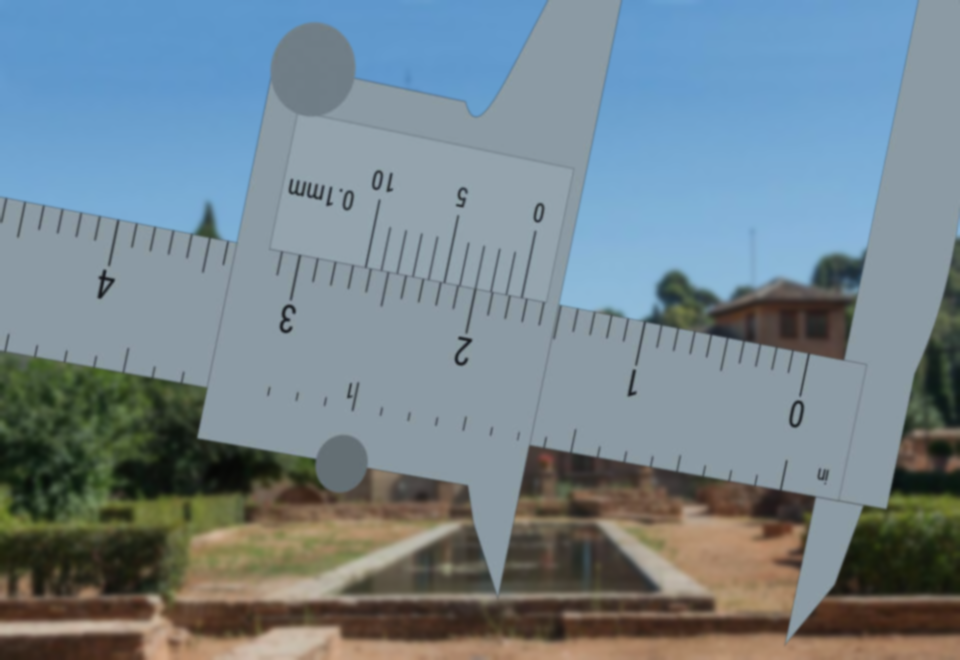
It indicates 17.3 mm
